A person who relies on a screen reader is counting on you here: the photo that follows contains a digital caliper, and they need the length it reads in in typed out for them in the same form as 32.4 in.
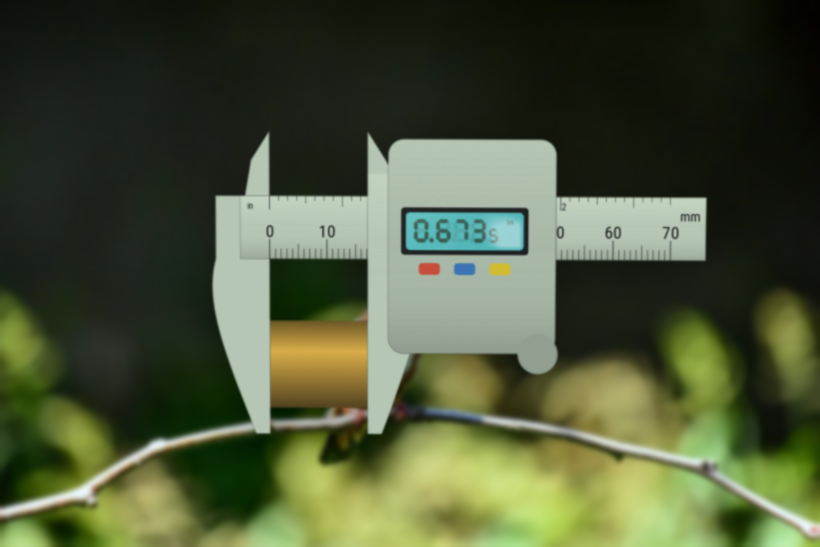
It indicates 0.6735 in
